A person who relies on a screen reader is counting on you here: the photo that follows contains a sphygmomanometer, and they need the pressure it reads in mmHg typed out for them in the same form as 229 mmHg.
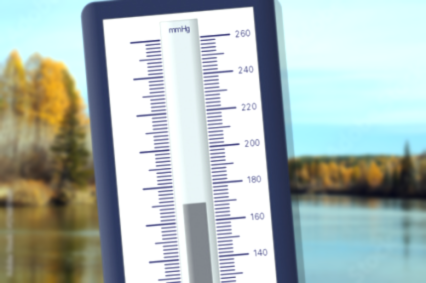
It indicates 170 mmHg
